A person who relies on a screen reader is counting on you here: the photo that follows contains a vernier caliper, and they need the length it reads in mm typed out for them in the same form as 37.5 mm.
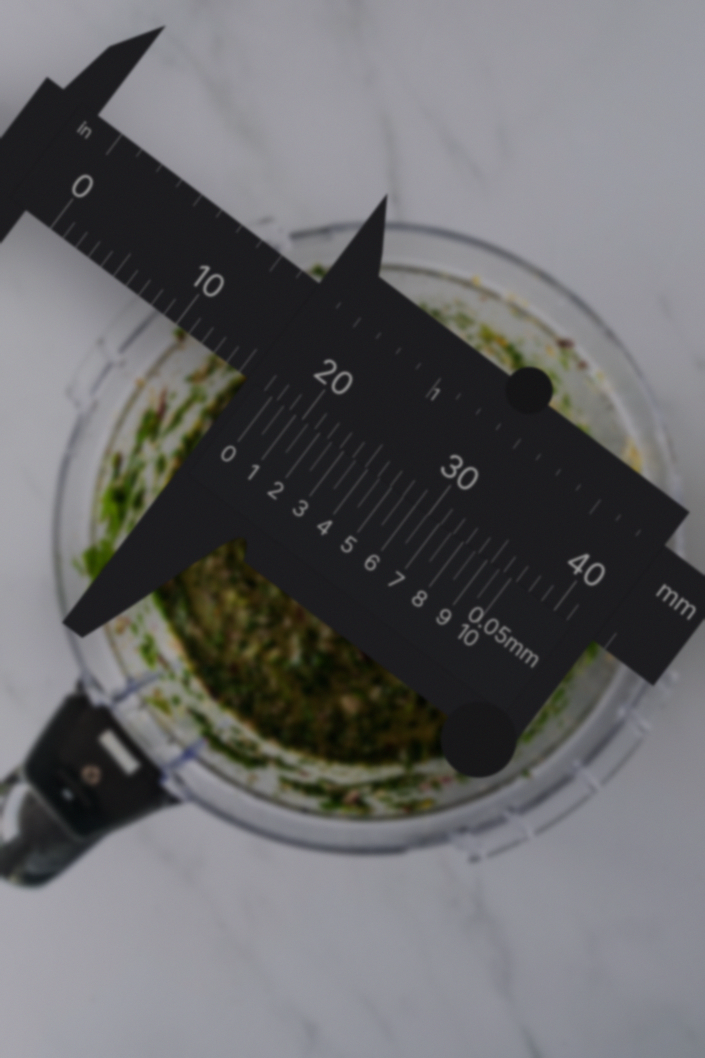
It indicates 17.6 mm
